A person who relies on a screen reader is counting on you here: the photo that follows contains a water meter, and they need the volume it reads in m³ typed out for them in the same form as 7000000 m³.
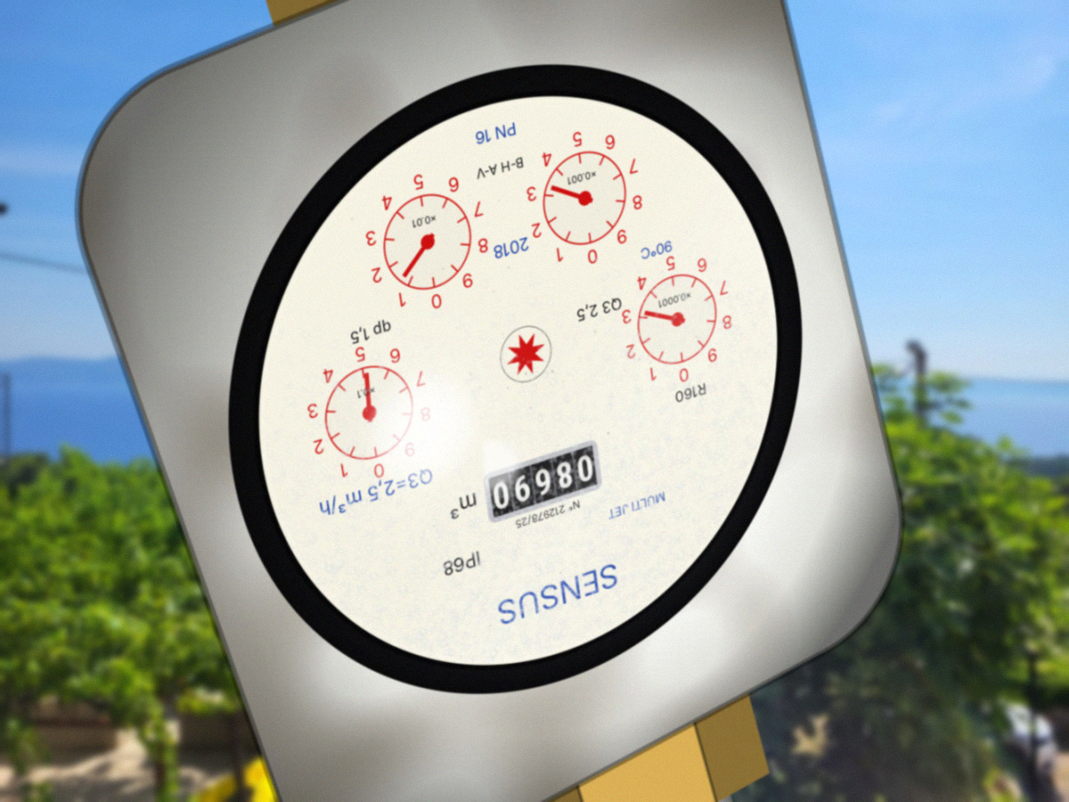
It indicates 8690.5133 m³
